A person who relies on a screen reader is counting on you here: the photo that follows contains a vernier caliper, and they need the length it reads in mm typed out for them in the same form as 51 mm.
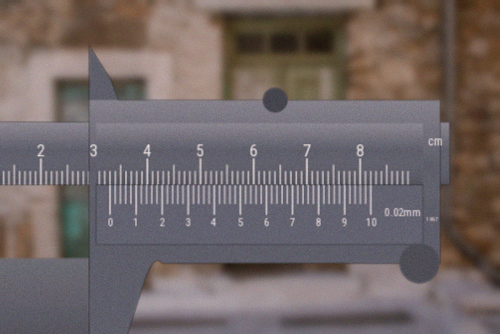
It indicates 33.0 mm
